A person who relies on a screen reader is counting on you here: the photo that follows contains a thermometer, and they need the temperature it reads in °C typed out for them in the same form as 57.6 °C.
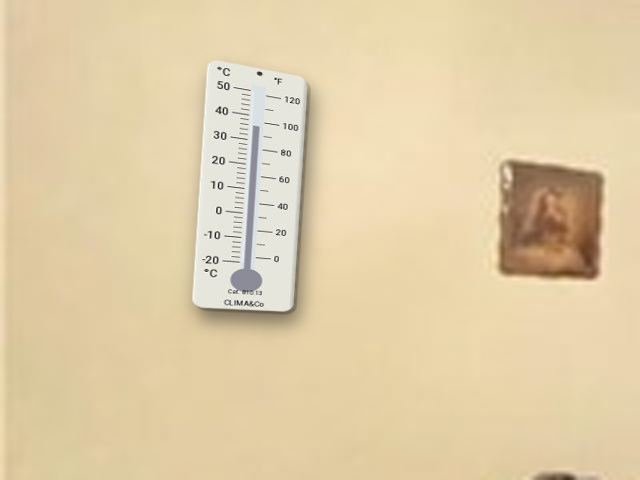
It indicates 36 °C
